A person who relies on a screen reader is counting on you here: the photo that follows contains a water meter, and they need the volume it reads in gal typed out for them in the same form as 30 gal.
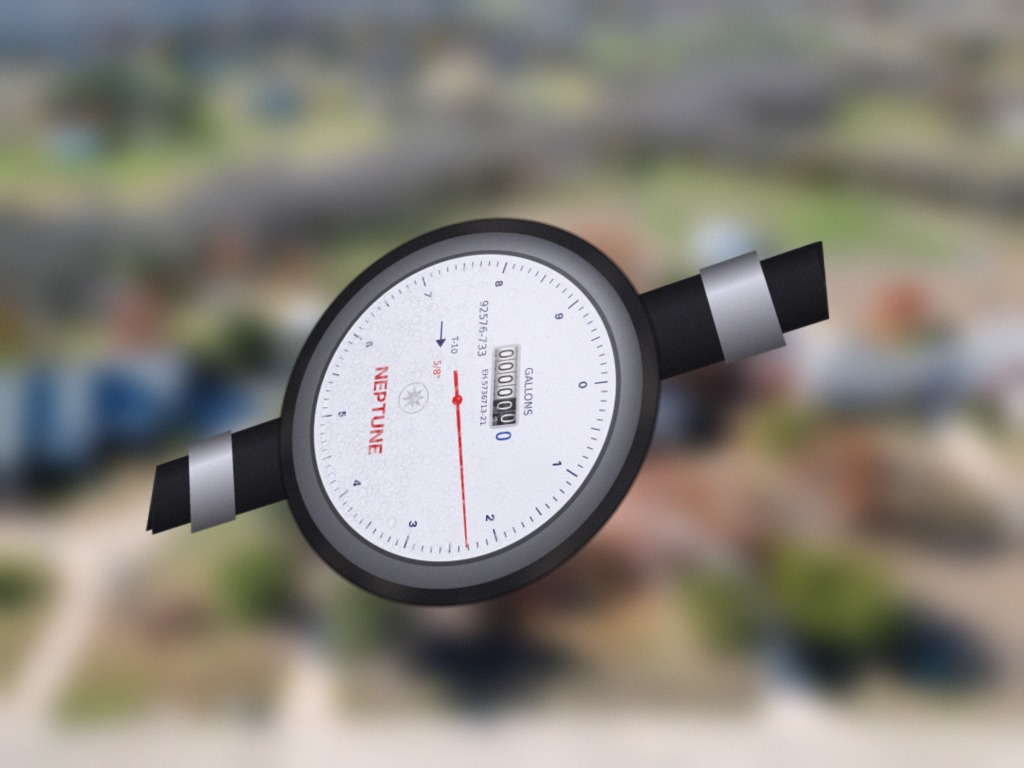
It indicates 2.3 gal
